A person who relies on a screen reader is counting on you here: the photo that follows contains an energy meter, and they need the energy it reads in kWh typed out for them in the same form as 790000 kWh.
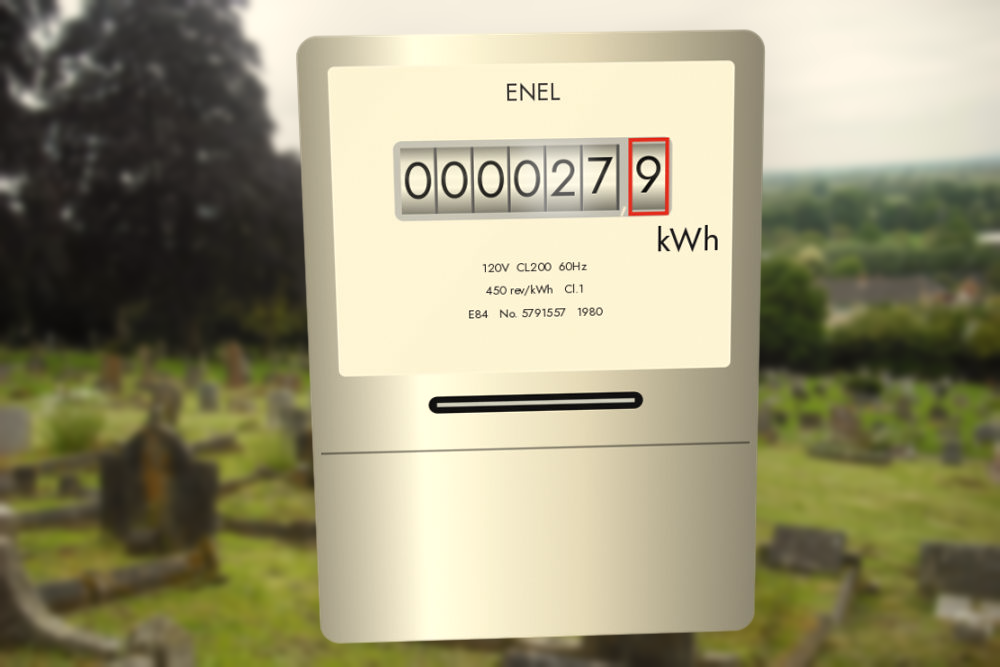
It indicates 27.9 kWh
